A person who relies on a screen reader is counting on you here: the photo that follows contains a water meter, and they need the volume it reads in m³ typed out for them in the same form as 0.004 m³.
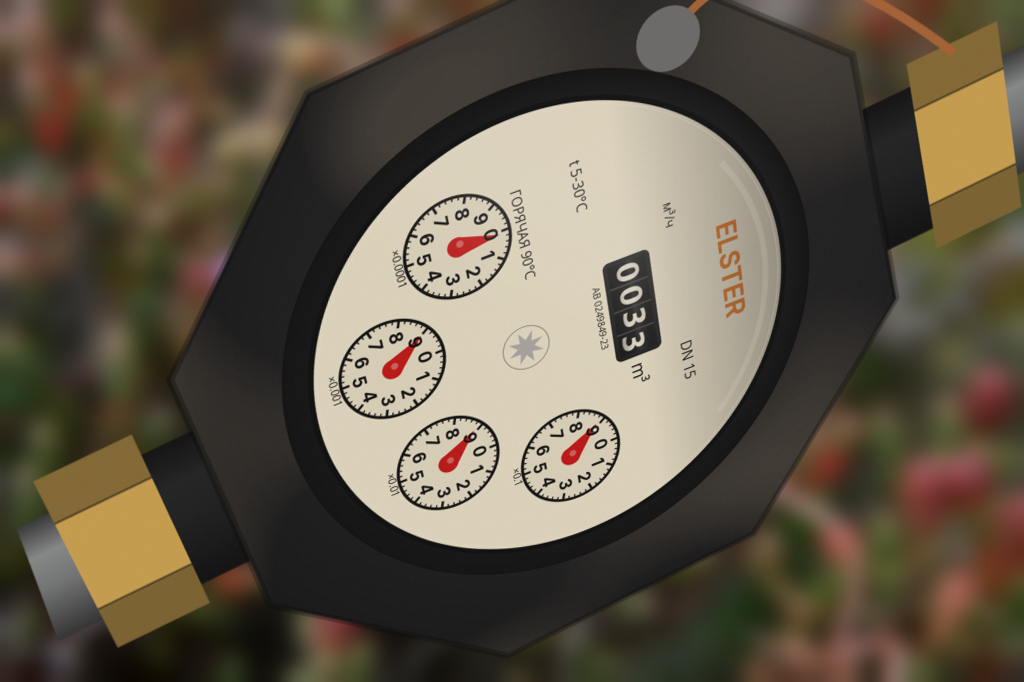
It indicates 32.8890 m³
